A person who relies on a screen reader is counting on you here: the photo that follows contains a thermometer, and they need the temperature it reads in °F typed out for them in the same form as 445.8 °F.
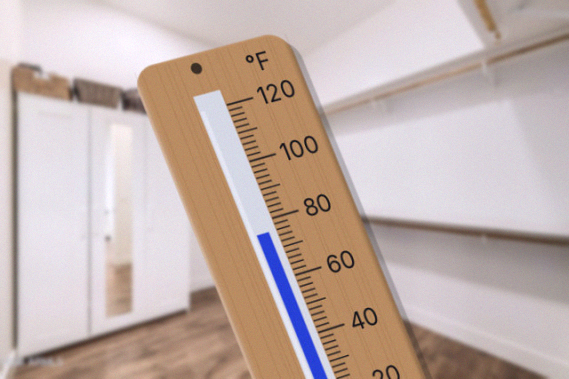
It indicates 76 °F
